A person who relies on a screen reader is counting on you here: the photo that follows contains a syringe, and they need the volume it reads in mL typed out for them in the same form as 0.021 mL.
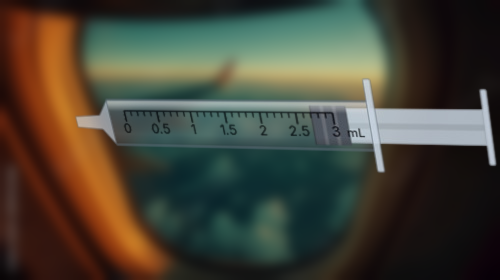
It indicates 2.7 mL
